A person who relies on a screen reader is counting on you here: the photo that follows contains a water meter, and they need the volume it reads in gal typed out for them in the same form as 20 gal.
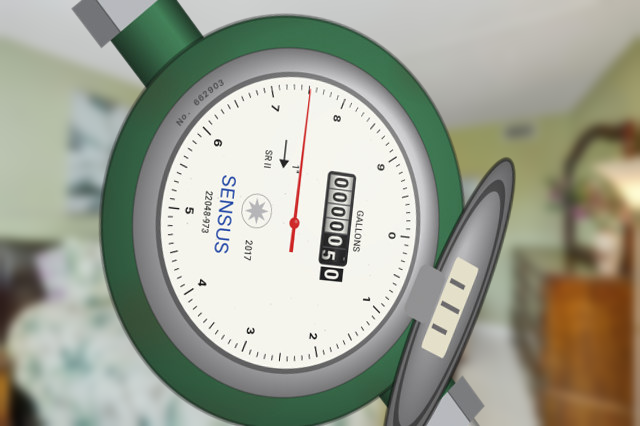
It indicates 47.5 gal
